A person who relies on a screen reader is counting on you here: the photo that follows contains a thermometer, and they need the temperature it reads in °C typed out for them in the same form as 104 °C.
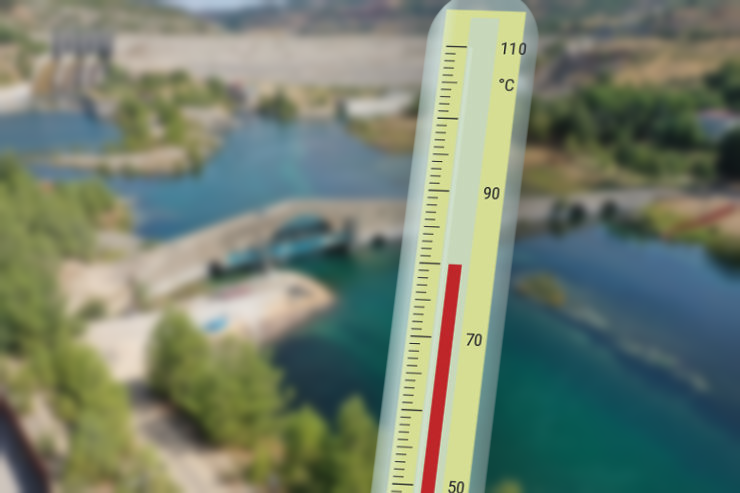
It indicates 80 °C
